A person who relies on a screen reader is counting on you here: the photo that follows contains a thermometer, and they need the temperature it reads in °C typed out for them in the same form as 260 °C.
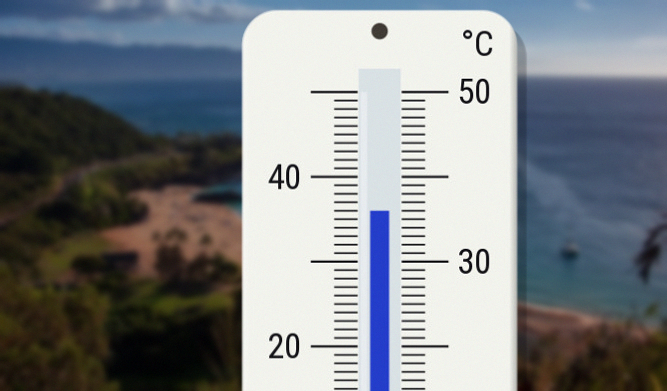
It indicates 36 °C
